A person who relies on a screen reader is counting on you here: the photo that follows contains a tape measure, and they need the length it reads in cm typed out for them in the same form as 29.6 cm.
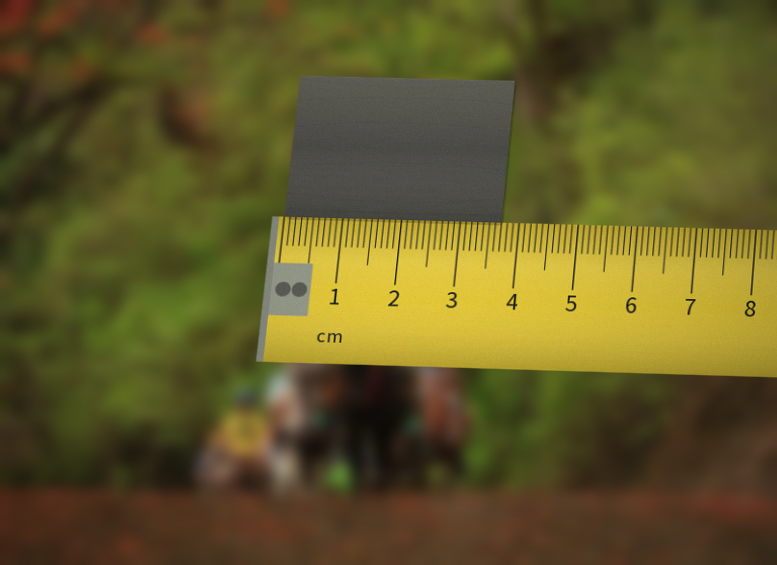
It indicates 3.7 cm
